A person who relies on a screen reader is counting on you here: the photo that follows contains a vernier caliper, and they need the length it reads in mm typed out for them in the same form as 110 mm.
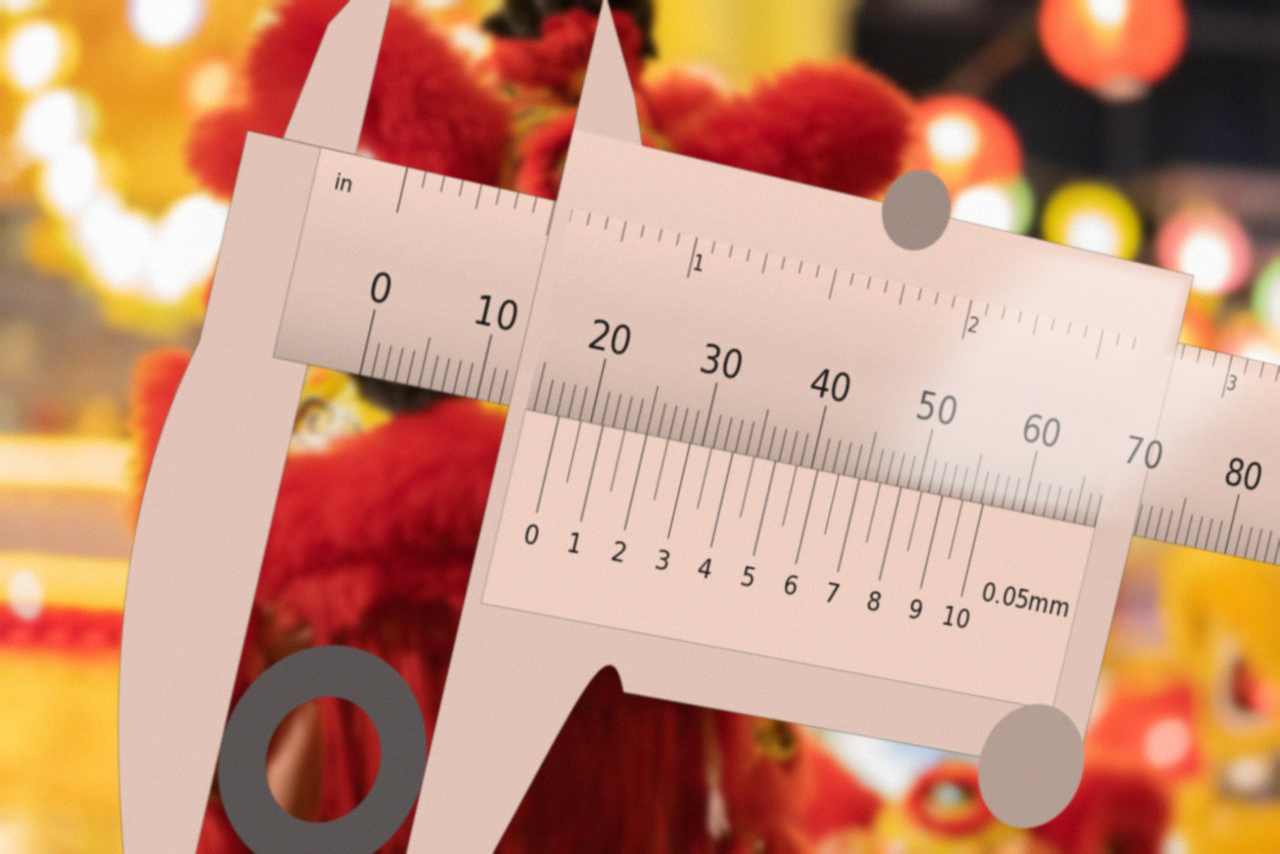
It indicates 17.2 mm
